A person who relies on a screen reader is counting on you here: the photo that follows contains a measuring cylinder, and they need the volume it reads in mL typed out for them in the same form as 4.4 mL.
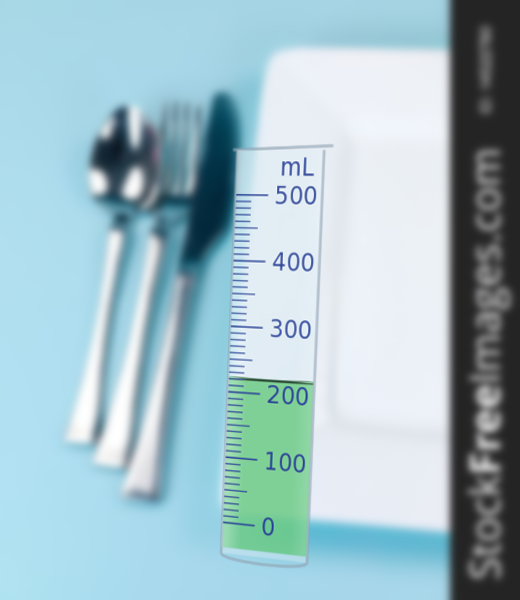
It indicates 220 mL
